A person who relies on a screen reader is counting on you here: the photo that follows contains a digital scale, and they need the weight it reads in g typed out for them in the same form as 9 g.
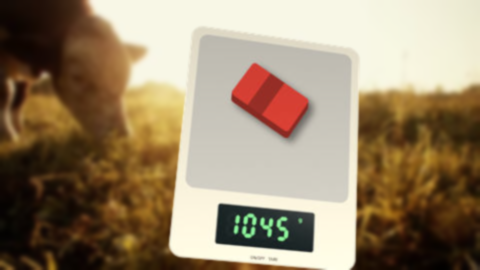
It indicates 1045 g
